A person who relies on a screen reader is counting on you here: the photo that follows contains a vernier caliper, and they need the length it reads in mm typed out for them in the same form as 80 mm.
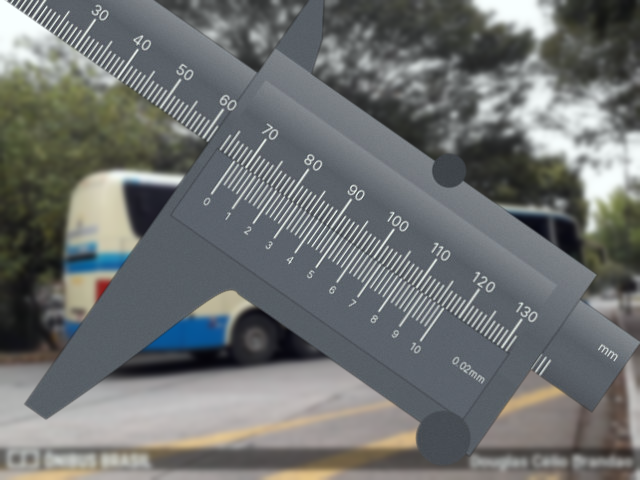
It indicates 67.5 mm
